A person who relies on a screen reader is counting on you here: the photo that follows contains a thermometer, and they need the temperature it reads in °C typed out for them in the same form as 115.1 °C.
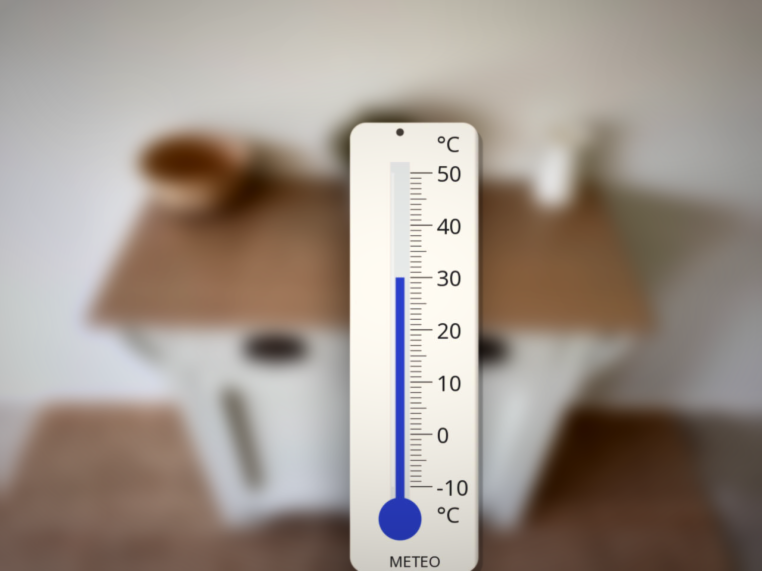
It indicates 30 °C
